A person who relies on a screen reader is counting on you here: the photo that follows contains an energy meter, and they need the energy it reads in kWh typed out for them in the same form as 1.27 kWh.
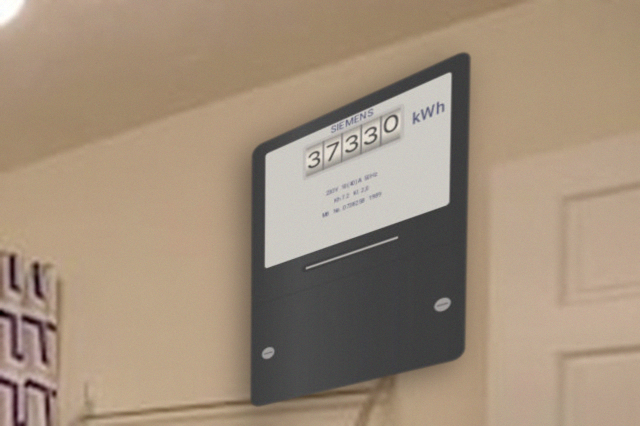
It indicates 37330 kWh
